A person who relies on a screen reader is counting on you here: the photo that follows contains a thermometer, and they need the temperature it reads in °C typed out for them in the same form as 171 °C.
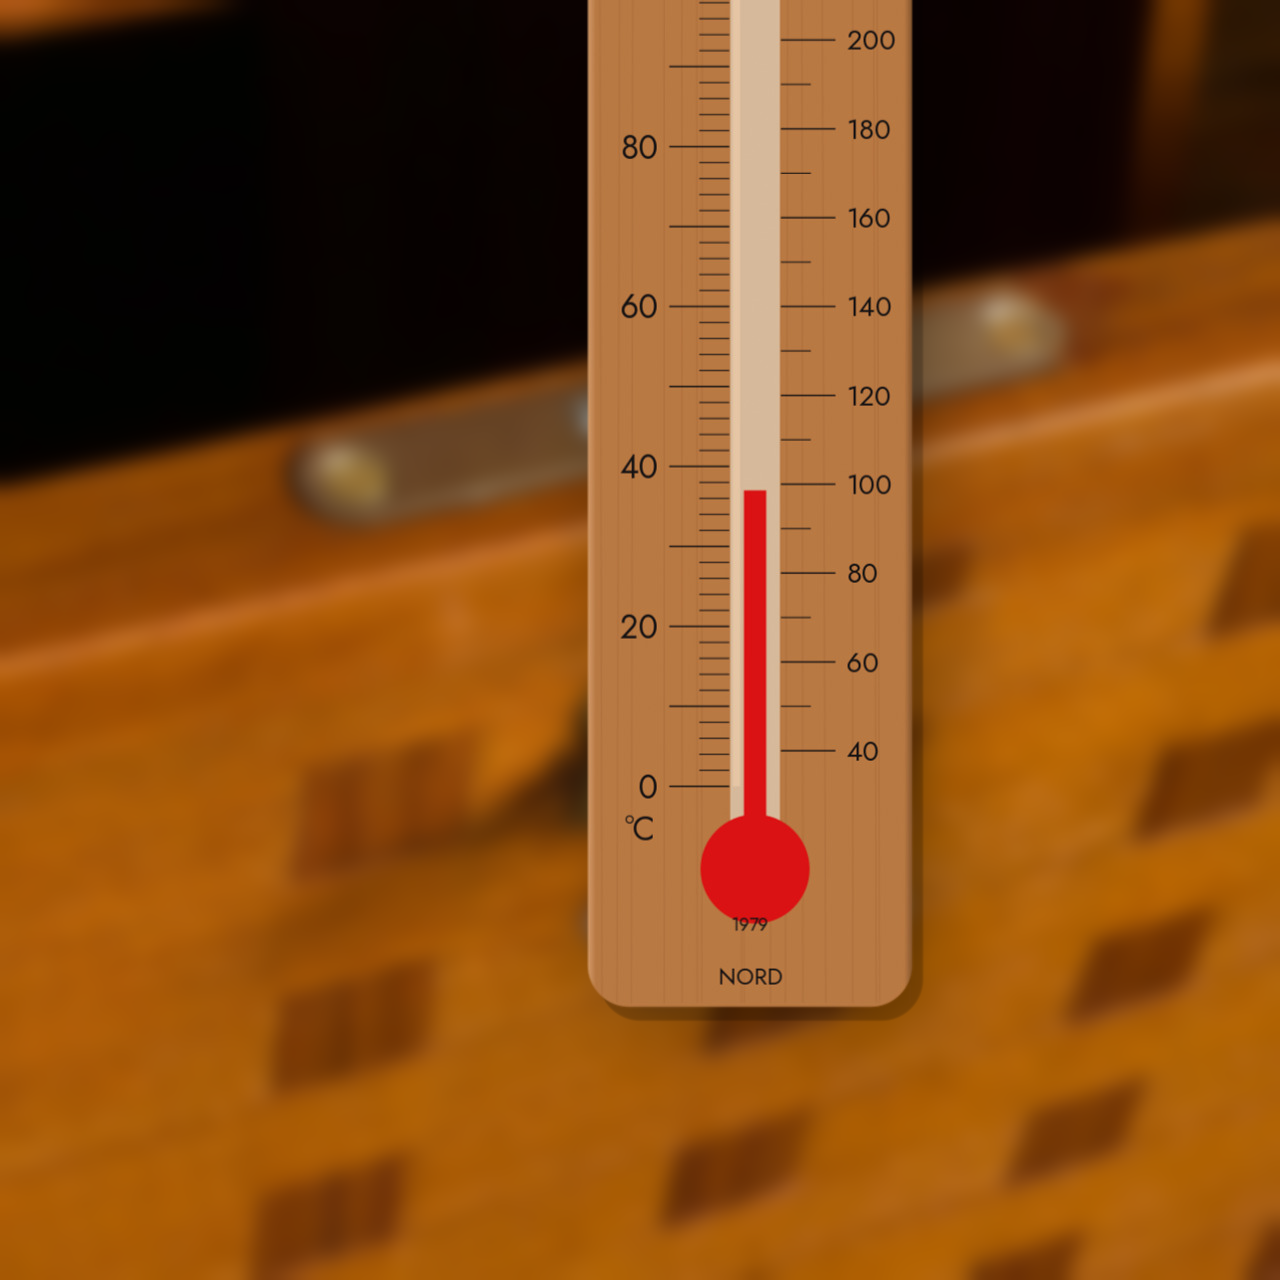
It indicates 37 °C
